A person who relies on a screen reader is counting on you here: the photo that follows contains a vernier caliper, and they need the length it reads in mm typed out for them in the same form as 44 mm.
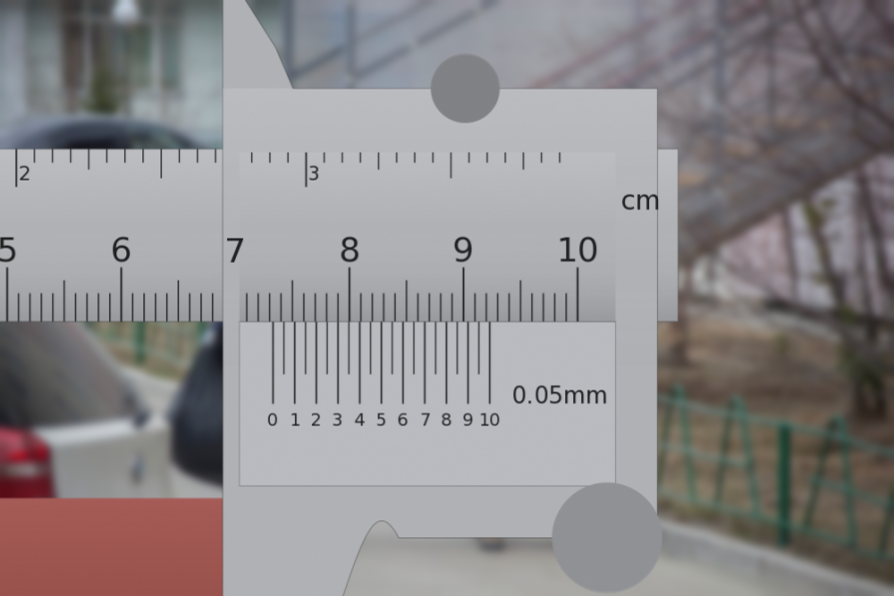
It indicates 73.3 mm
